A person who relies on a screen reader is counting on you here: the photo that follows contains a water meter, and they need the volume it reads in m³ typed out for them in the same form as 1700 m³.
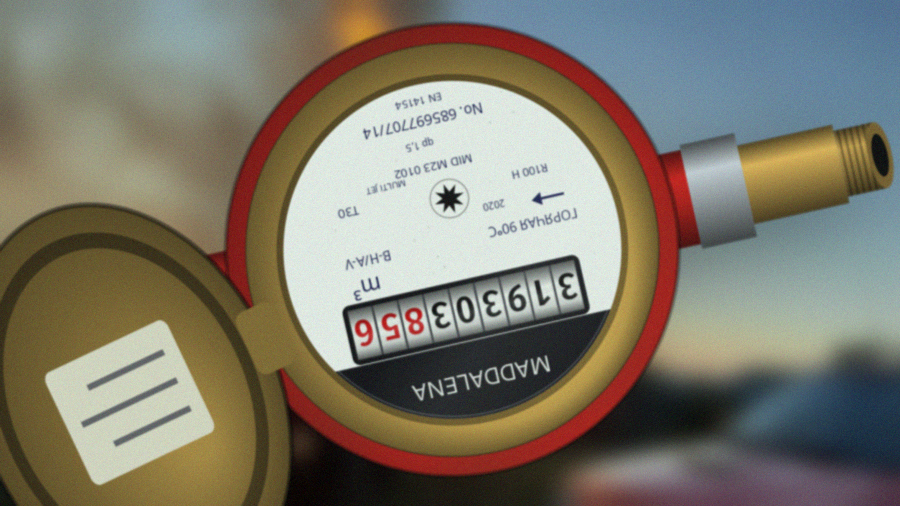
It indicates 319303.856 m³
